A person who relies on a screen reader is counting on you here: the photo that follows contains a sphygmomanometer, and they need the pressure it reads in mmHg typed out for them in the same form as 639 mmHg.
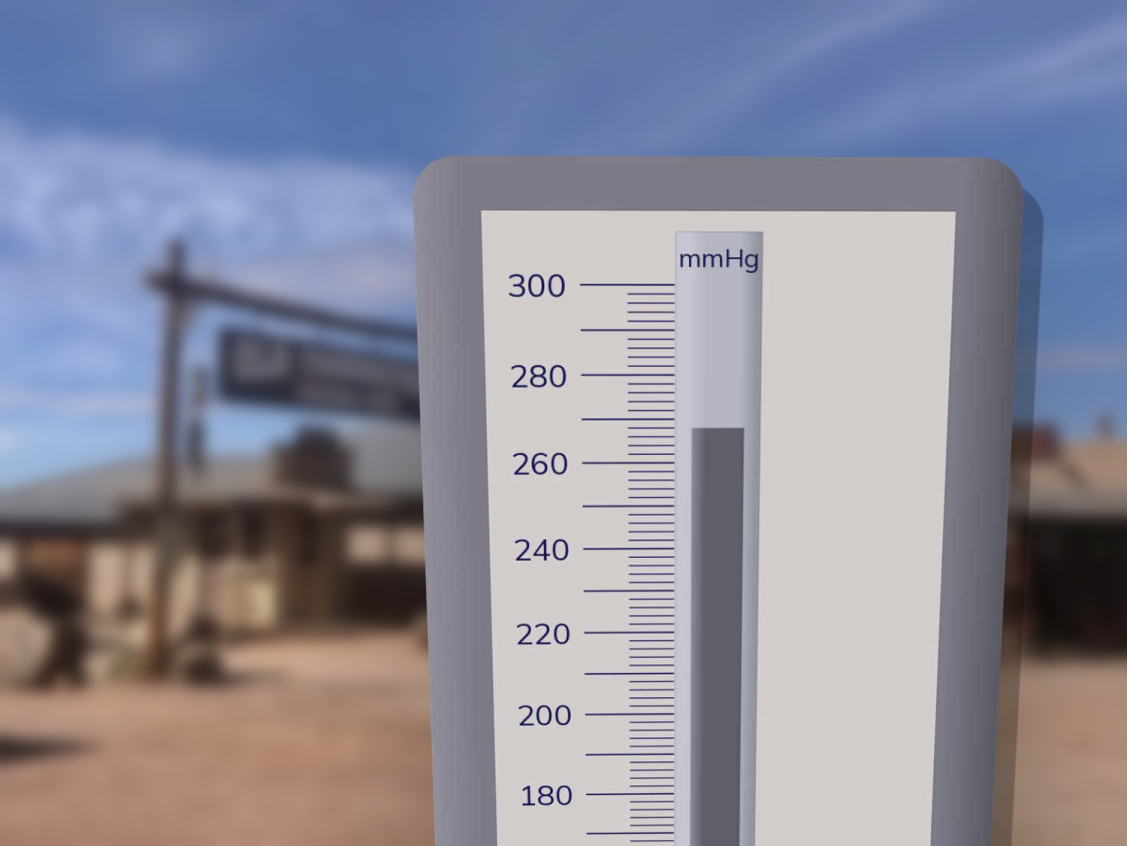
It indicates 268 mmHg
